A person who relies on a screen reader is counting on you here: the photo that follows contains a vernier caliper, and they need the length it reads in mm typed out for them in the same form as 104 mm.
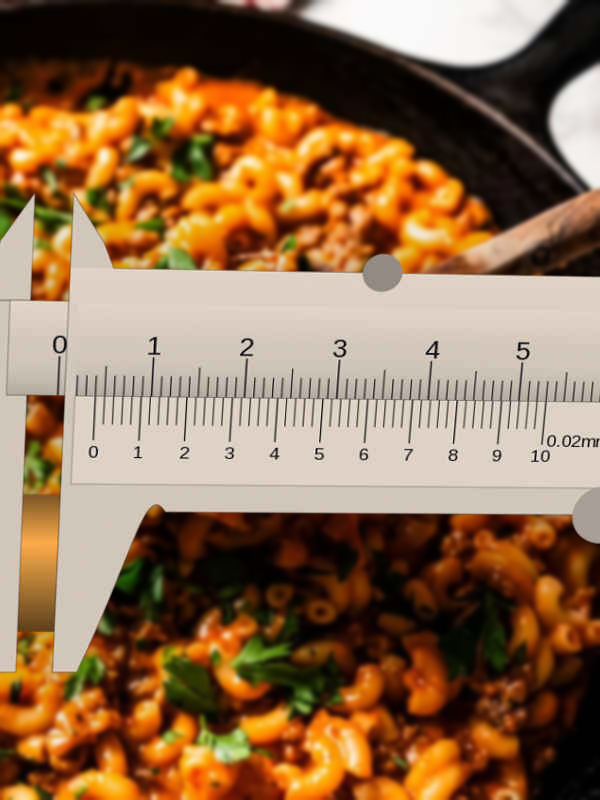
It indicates 4.0 mm
